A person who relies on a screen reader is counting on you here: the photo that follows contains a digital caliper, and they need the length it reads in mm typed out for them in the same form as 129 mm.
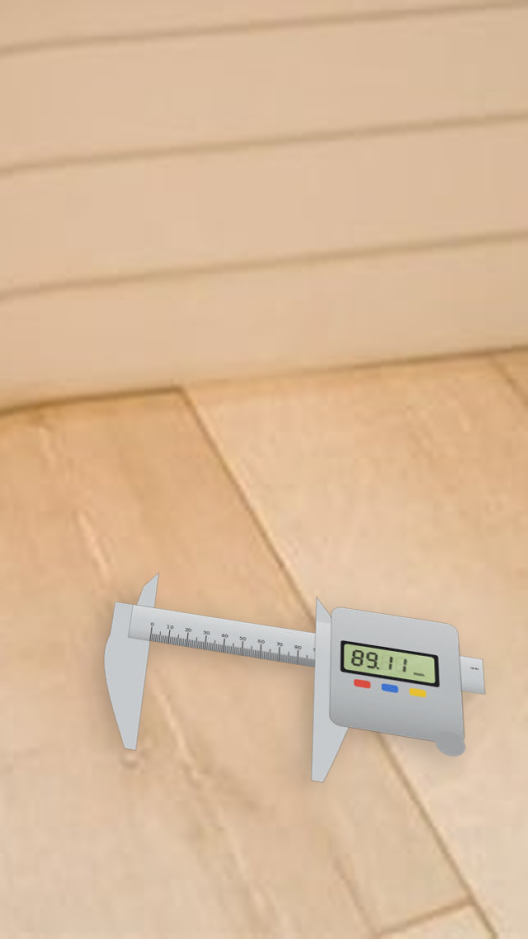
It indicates 89.11 mm
